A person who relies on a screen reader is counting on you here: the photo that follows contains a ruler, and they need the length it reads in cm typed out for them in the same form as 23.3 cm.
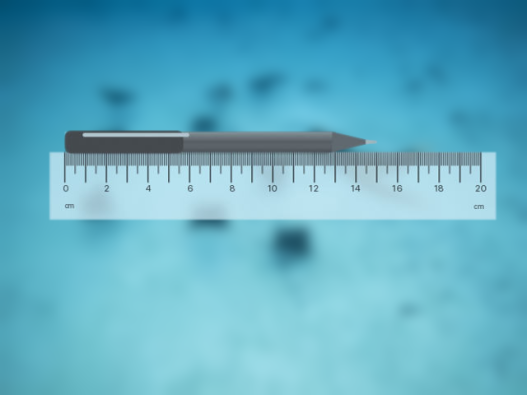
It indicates 15 cm
